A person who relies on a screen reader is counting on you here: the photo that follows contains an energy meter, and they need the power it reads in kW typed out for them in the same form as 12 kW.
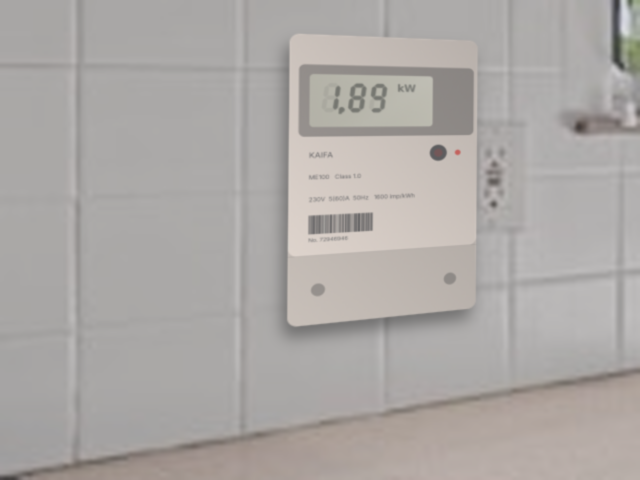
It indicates 1.89 kW
